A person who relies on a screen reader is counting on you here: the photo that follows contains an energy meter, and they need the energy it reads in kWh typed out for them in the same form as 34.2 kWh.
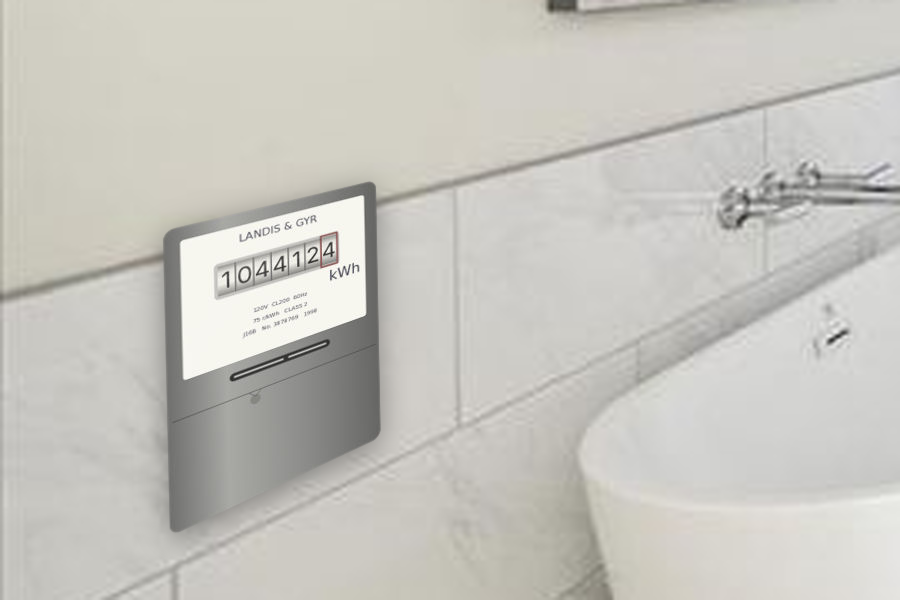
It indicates 104412.4 kWh
